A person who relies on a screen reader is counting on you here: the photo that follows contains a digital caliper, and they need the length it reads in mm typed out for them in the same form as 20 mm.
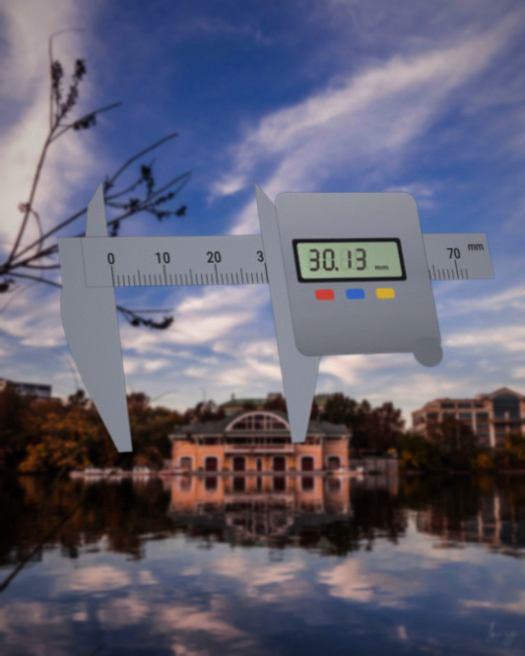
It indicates 30.13 mm
